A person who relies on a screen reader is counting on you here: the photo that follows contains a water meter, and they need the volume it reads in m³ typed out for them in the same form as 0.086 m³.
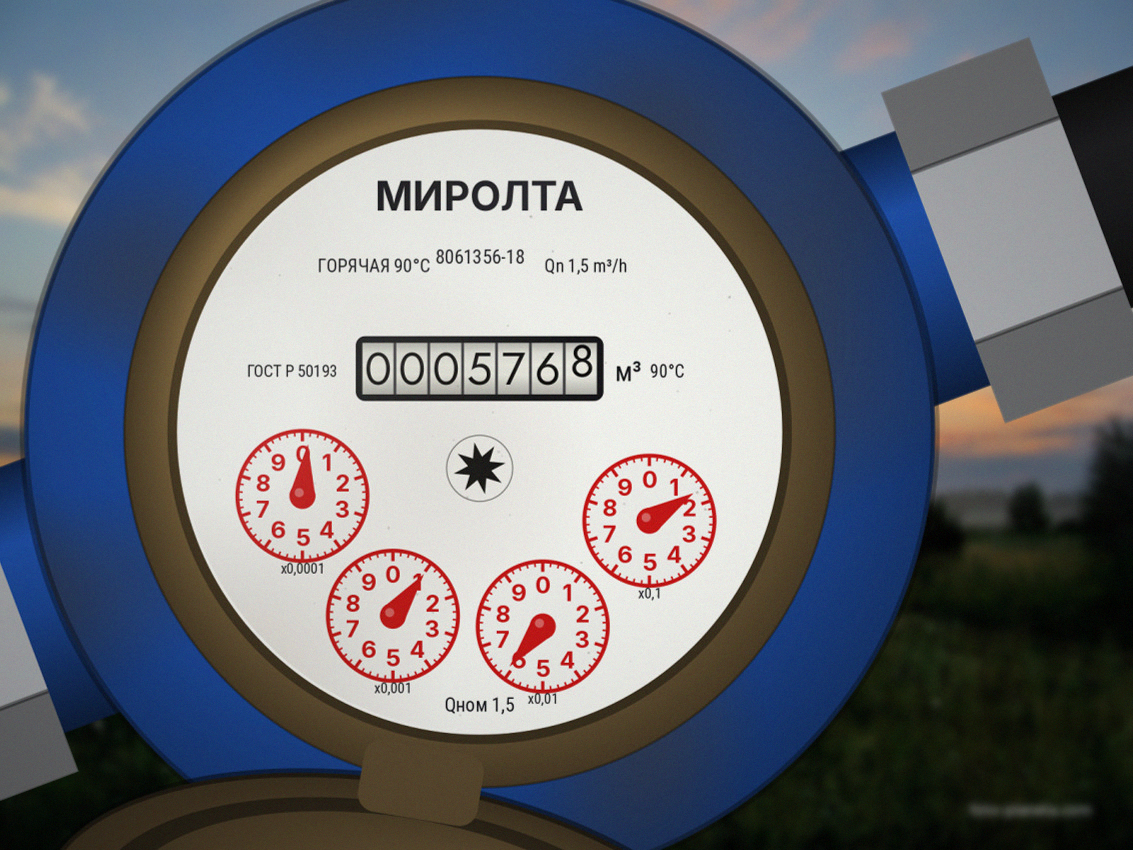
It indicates 5768.1610 m³
